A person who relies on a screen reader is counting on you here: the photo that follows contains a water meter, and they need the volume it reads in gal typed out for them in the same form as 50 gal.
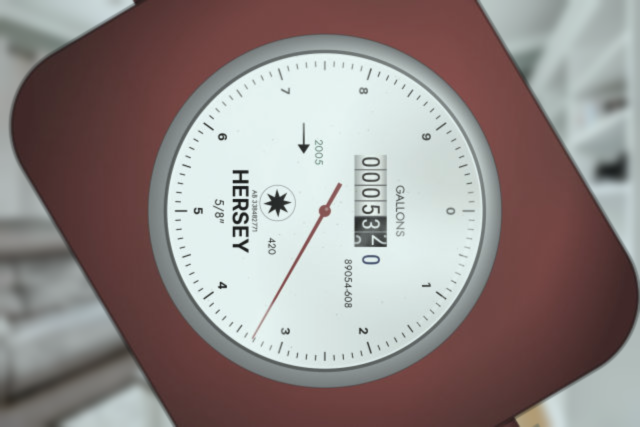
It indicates 5323.3 gal
